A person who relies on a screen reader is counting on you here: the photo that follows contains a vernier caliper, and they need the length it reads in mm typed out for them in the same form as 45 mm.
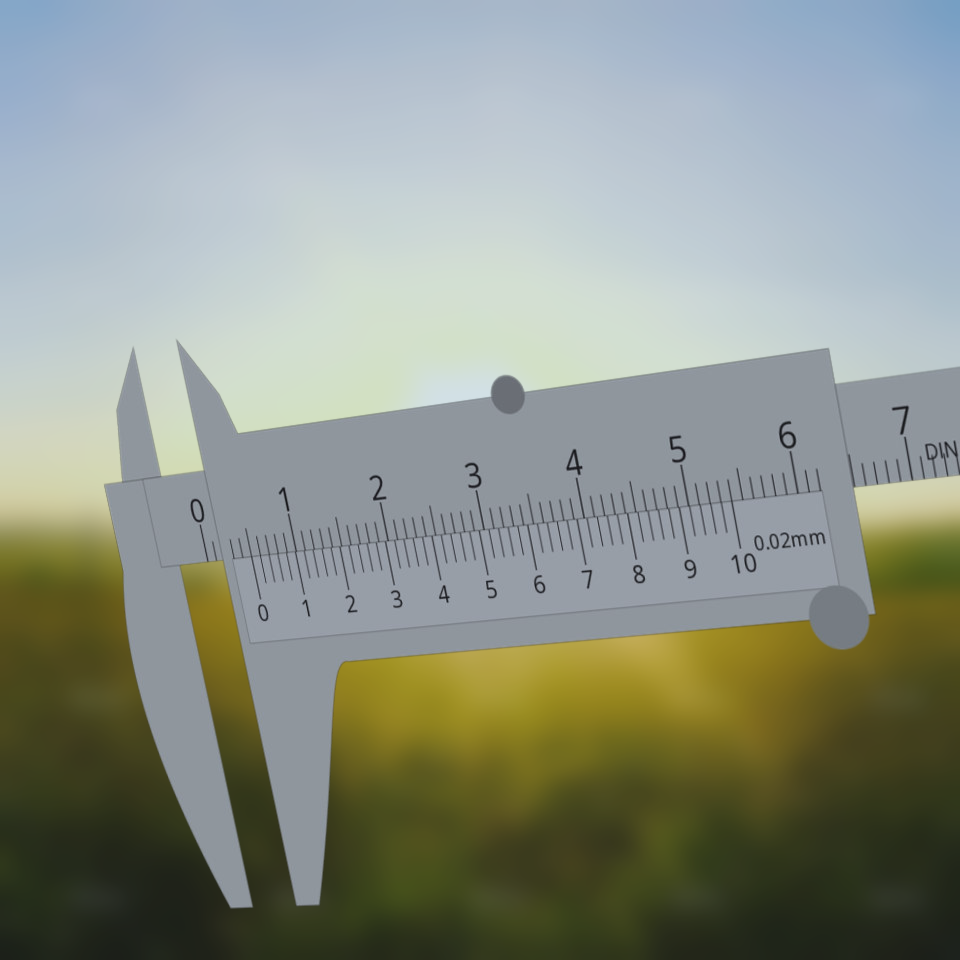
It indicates 5.0 mm
